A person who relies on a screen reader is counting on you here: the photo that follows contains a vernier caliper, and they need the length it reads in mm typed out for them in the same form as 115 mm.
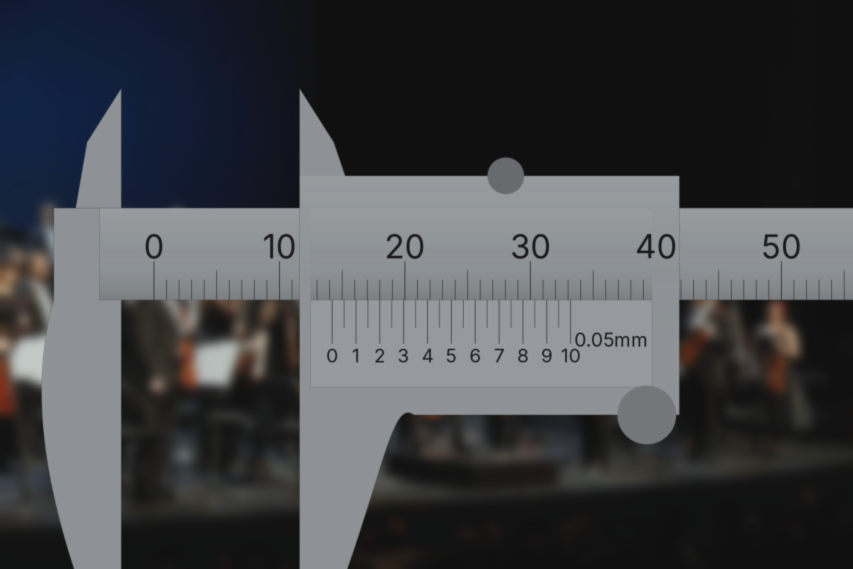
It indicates 14.2 mm
